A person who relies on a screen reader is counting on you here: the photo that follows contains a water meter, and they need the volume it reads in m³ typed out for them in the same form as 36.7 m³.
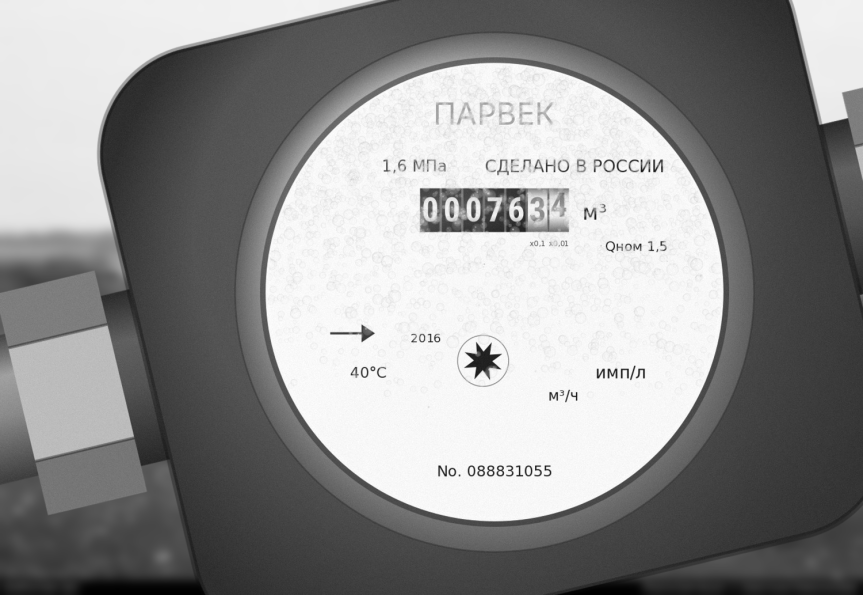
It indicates 76.34 m³
